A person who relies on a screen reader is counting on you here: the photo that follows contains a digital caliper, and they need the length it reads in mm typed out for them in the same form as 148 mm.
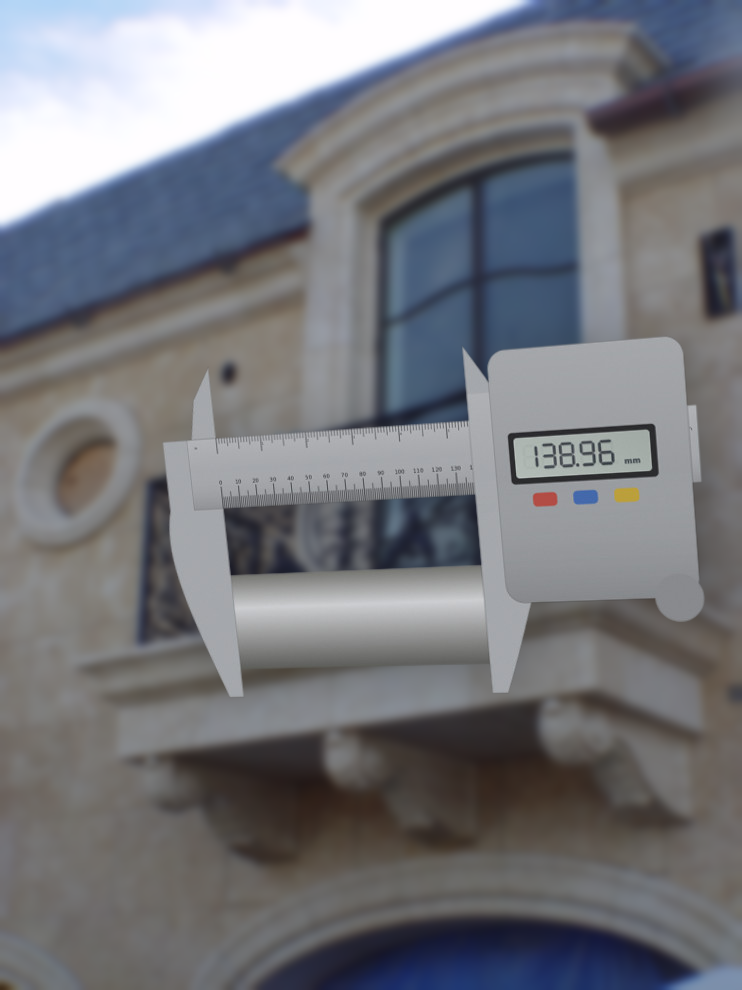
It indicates 138.96 mm
